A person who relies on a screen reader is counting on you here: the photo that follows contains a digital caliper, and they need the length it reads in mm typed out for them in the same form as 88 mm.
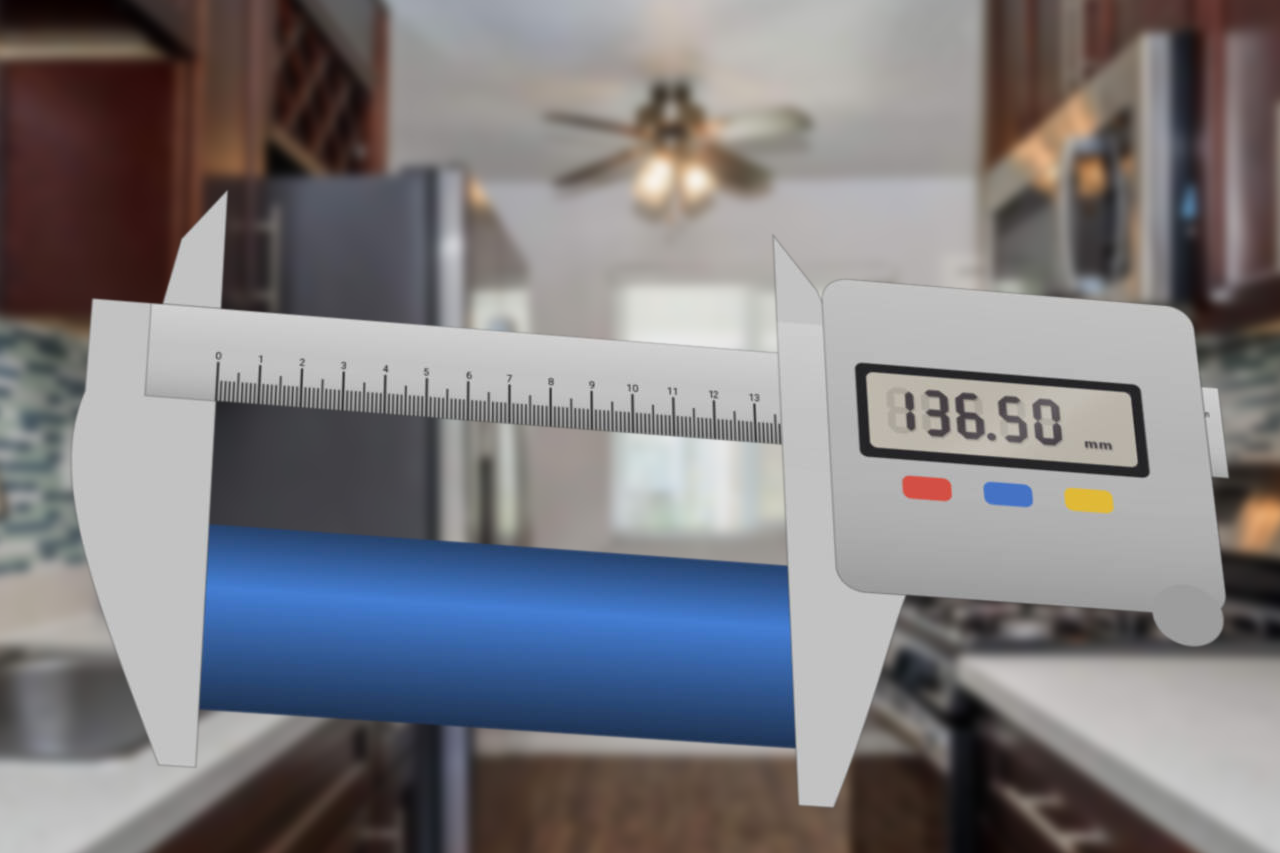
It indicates 136.50 mm
